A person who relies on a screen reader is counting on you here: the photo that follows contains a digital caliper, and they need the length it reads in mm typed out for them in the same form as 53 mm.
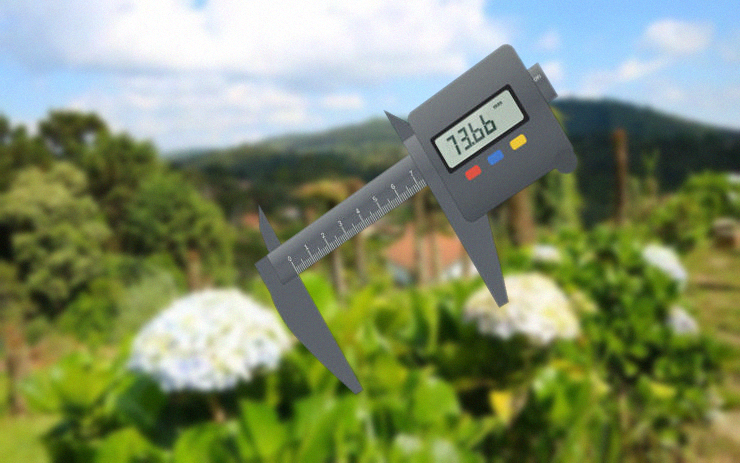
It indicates 73.66 mm
